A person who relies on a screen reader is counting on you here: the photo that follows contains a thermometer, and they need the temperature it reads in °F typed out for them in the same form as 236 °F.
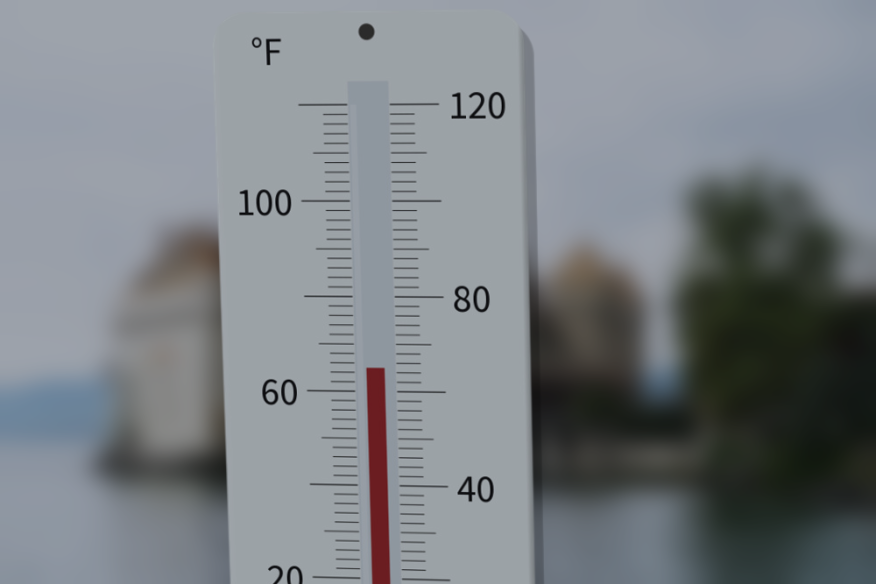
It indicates 65 °F
